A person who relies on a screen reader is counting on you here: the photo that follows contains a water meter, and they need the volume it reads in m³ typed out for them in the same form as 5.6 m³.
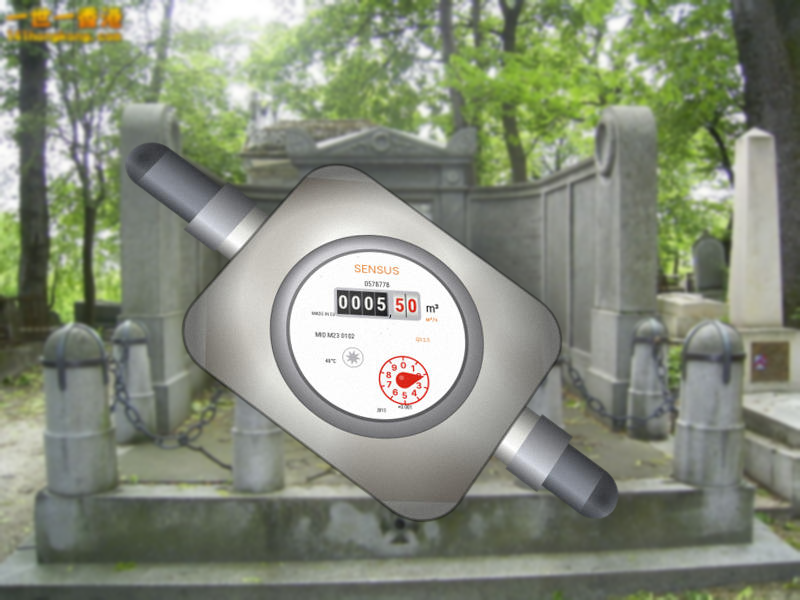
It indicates 5.502 m³
